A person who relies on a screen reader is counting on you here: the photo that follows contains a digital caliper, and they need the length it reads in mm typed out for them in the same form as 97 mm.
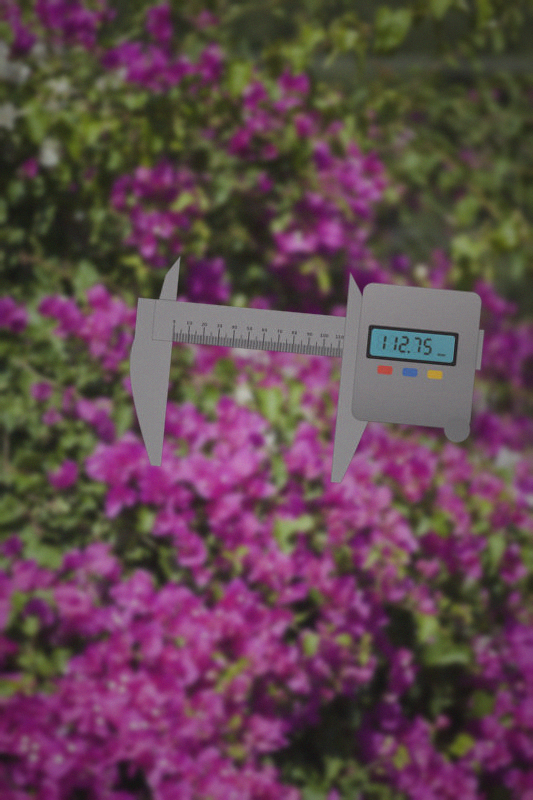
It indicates 112.75 mm
